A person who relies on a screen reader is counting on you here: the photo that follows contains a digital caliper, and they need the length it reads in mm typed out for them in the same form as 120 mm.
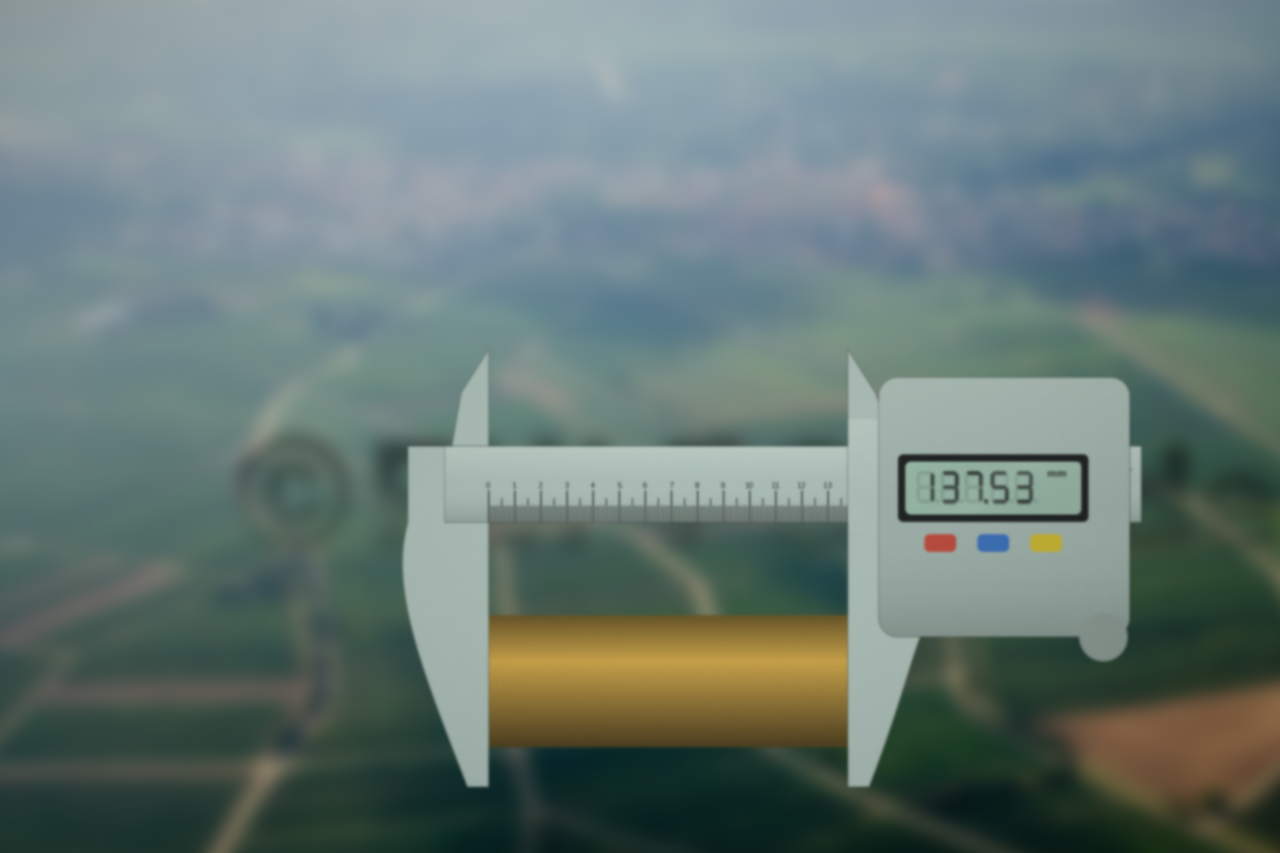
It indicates 137.53 mm
